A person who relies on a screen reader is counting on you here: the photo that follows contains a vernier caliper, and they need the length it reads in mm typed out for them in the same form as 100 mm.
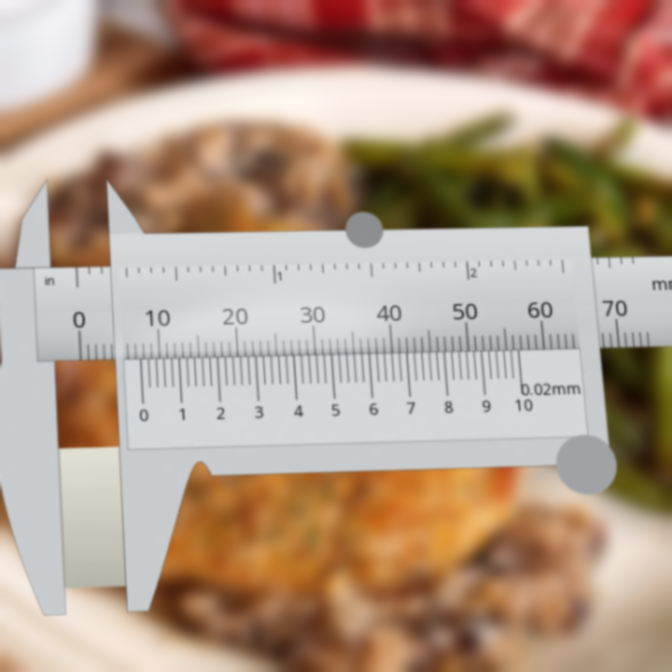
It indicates 7.6 mm
